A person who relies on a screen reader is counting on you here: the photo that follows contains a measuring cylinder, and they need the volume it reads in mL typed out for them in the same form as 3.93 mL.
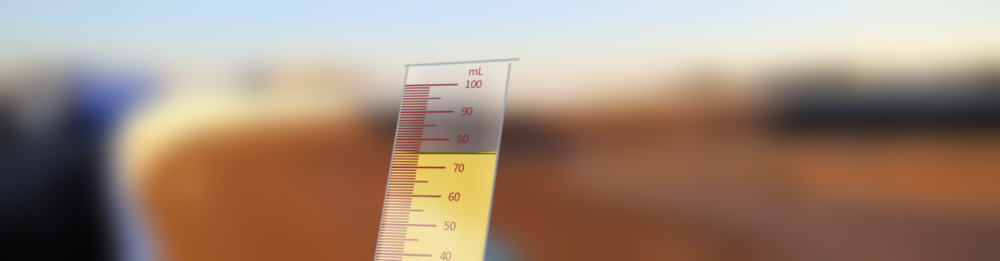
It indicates 75 mL
